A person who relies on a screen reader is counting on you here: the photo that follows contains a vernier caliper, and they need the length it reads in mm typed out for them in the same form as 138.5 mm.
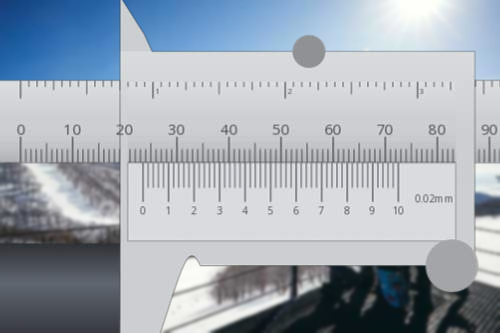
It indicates 23.5 mm
